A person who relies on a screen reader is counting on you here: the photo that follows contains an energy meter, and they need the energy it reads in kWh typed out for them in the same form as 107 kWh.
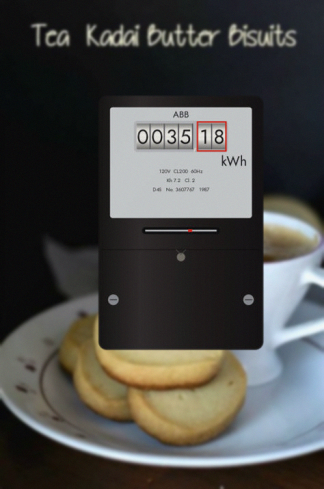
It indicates 35.18 kWh
